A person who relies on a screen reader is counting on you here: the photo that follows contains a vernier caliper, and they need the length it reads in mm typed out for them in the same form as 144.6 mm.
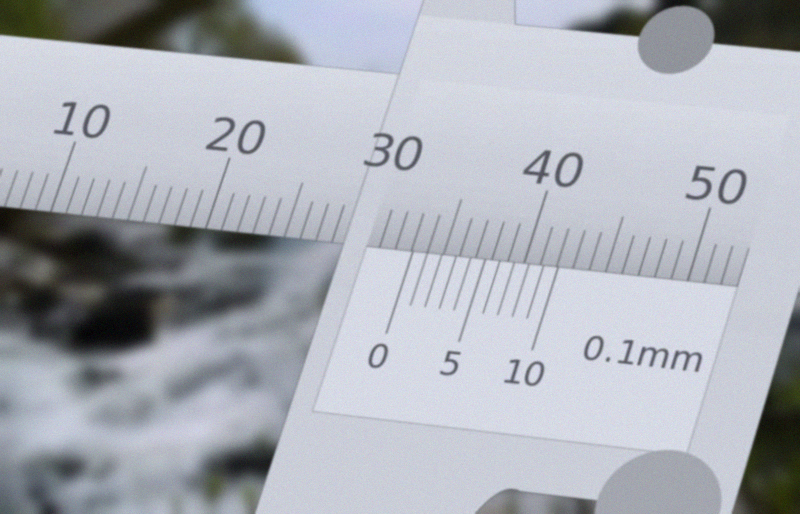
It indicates 33.1 mm
